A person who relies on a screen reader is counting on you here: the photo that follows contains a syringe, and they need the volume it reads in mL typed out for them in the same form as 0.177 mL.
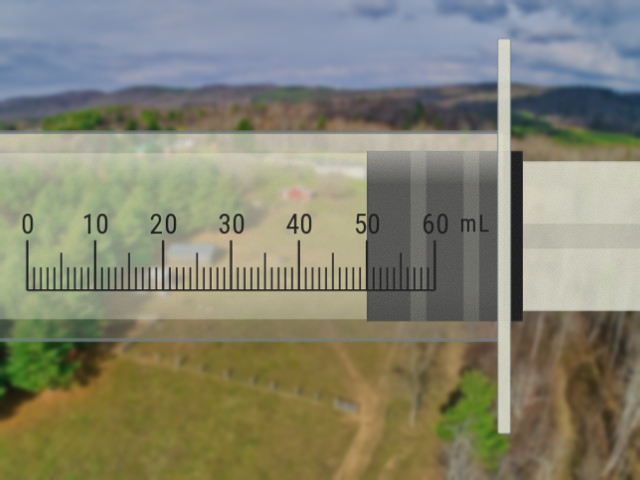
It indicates 50 mL
